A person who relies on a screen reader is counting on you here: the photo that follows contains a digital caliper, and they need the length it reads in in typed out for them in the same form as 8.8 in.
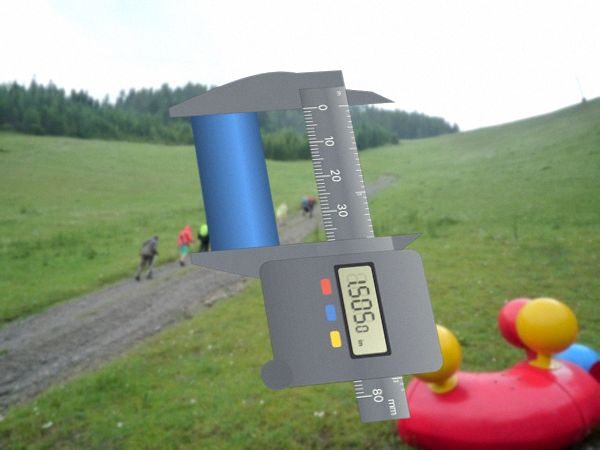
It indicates 1.5050 in
